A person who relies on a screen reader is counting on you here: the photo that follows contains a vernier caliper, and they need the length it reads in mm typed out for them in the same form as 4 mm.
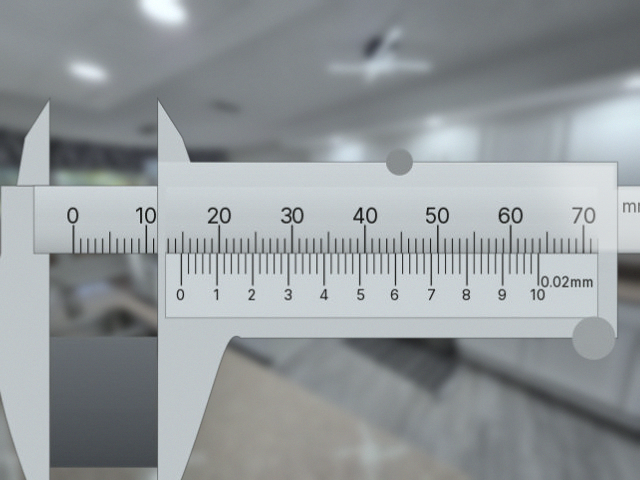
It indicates 14.8 mm
